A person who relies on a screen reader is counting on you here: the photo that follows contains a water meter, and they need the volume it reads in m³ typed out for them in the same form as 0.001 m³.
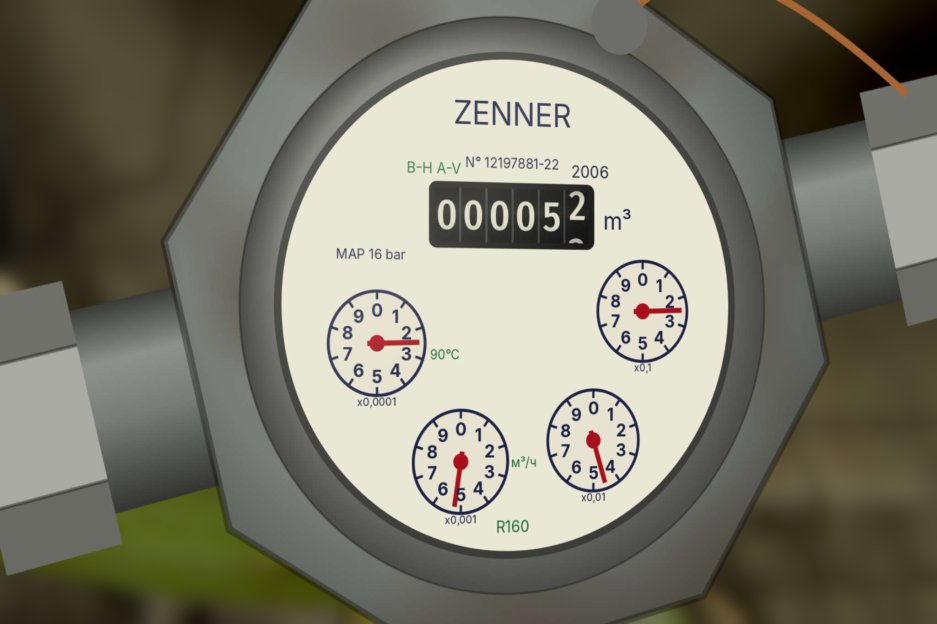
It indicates 52.2452 m³
